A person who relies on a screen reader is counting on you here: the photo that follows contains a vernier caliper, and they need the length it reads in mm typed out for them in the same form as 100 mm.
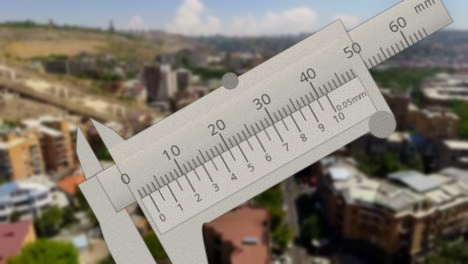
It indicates 2.5 mm
